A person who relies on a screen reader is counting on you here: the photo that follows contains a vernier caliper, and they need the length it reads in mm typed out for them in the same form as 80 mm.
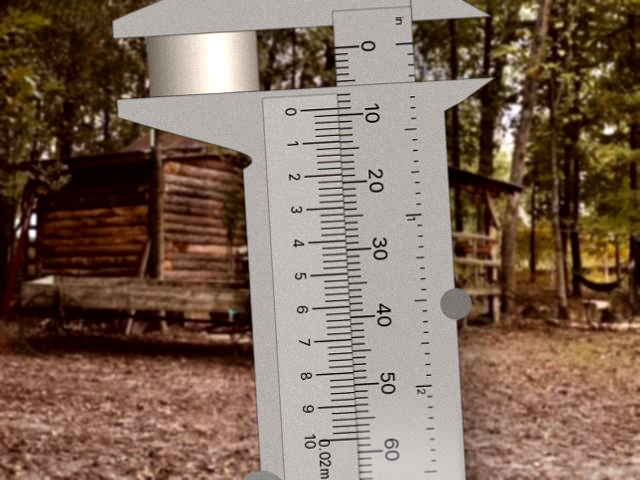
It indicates 9.0 mm
